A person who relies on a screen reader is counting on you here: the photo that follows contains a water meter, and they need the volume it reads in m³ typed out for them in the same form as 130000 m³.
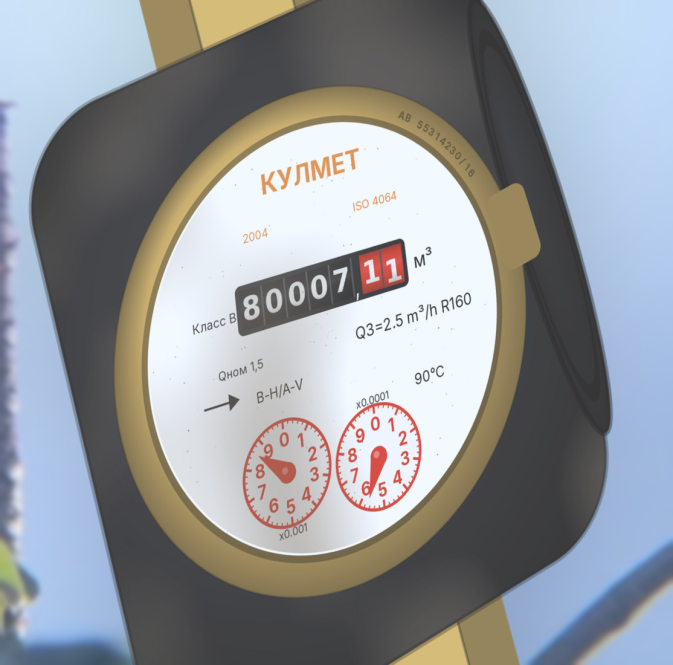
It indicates 80007.1085 m³
